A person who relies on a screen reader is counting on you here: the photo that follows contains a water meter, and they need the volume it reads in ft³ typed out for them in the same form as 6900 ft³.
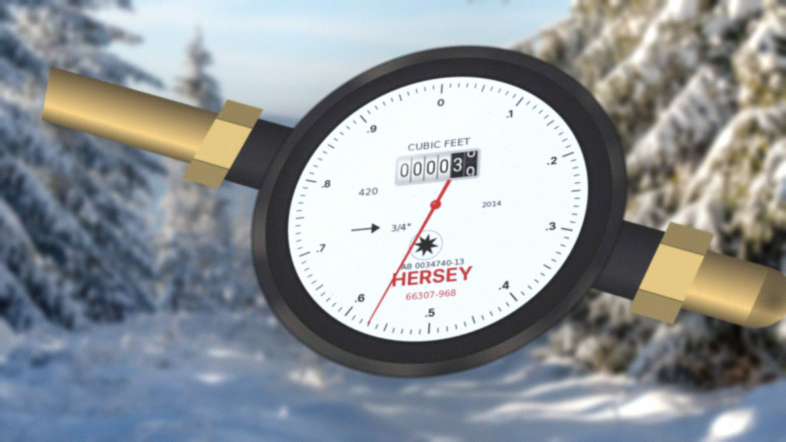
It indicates 38.57 ft³
